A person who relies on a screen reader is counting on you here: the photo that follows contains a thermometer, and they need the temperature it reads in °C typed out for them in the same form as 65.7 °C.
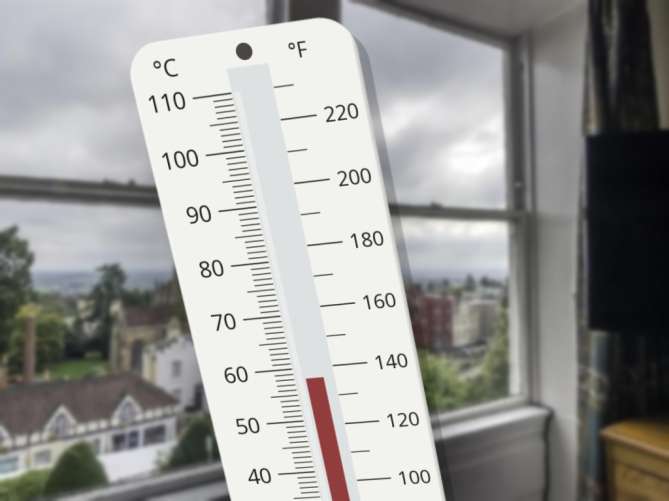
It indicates 58 °C
